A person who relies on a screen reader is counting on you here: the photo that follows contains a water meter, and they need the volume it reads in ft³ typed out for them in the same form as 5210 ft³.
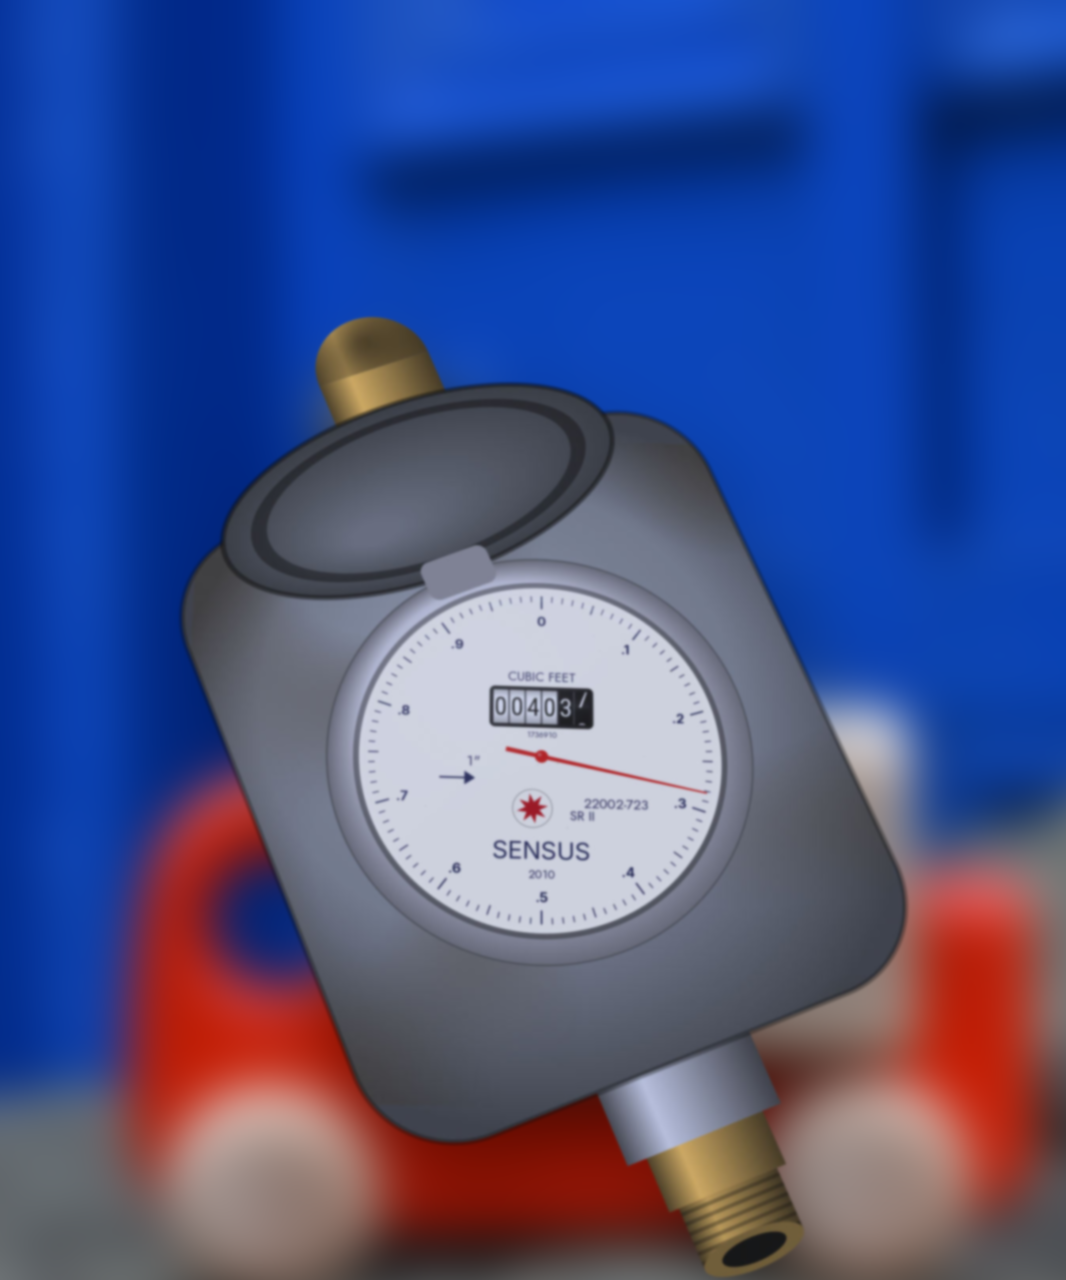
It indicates 4037.28 ft³
